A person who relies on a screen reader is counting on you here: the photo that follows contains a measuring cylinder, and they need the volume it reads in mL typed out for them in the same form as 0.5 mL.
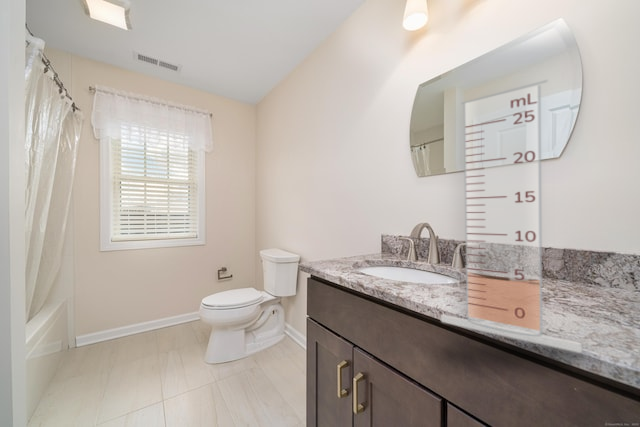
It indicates 4 mL
